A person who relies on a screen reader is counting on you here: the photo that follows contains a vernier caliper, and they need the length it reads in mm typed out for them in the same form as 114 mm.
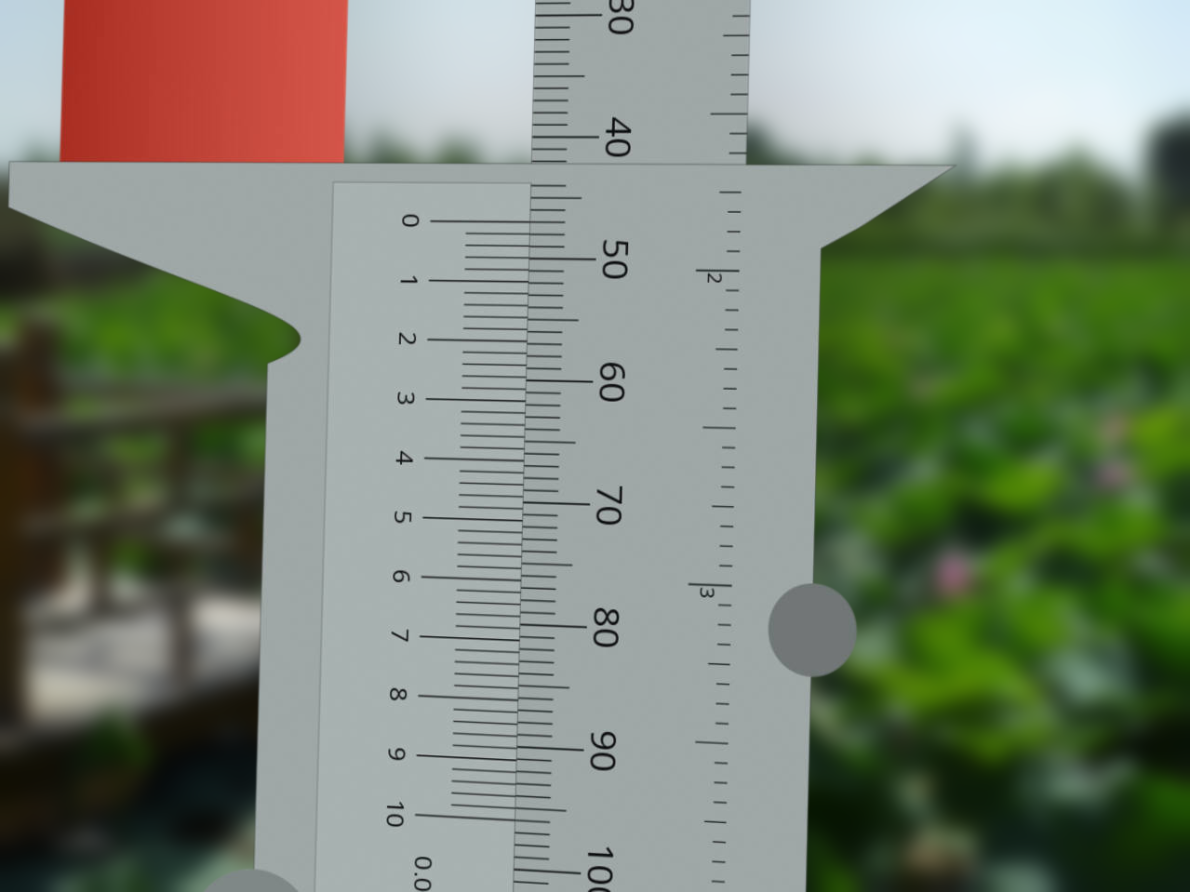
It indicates 47.0 mm
